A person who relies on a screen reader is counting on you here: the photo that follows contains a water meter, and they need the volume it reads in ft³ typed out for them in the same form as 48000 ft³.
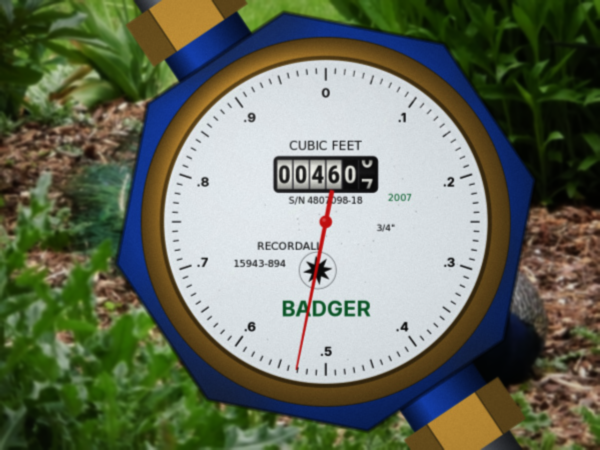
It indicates 4606.53 ft³
